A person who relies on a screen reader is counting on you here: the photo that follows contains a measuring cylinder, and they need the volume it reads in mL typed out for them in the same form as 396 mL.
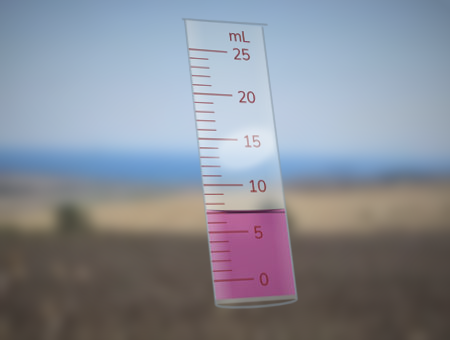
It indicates 7 mL
